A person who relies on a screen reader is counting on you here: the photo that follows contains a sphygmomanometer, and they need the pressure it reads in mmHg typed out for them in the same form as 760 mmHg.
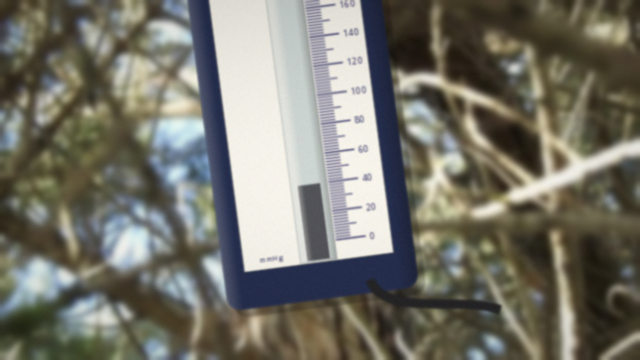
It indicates 40 mmHg
